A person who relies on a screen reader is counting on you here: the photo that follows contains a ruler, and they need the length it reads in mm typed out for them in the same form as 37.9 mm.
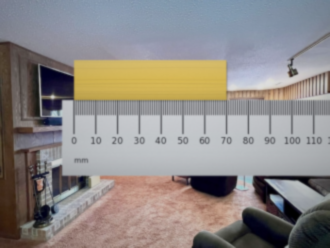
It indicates 70 mm
